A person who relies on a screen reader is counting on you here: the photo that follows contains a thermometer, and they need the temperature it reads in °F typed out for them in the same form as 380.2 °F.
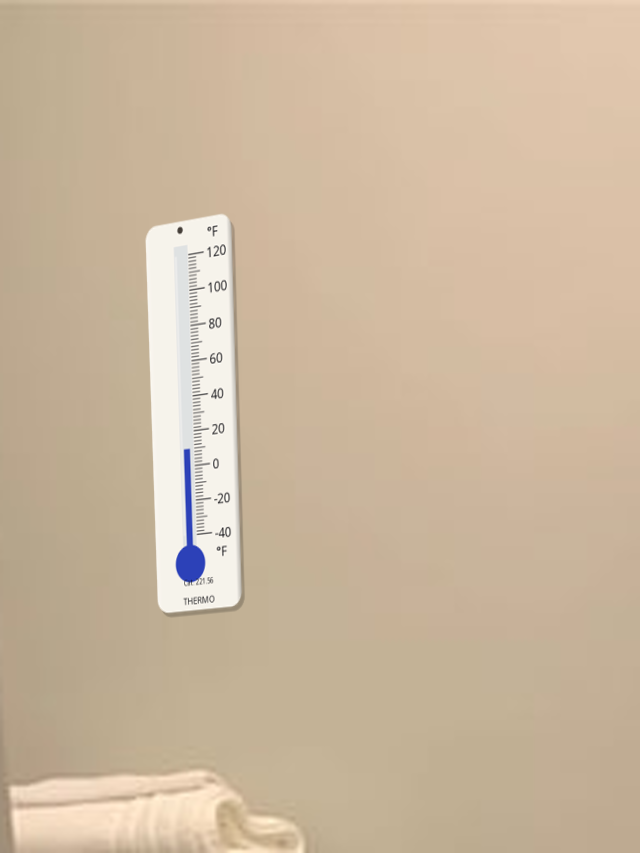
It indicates 10 °F
